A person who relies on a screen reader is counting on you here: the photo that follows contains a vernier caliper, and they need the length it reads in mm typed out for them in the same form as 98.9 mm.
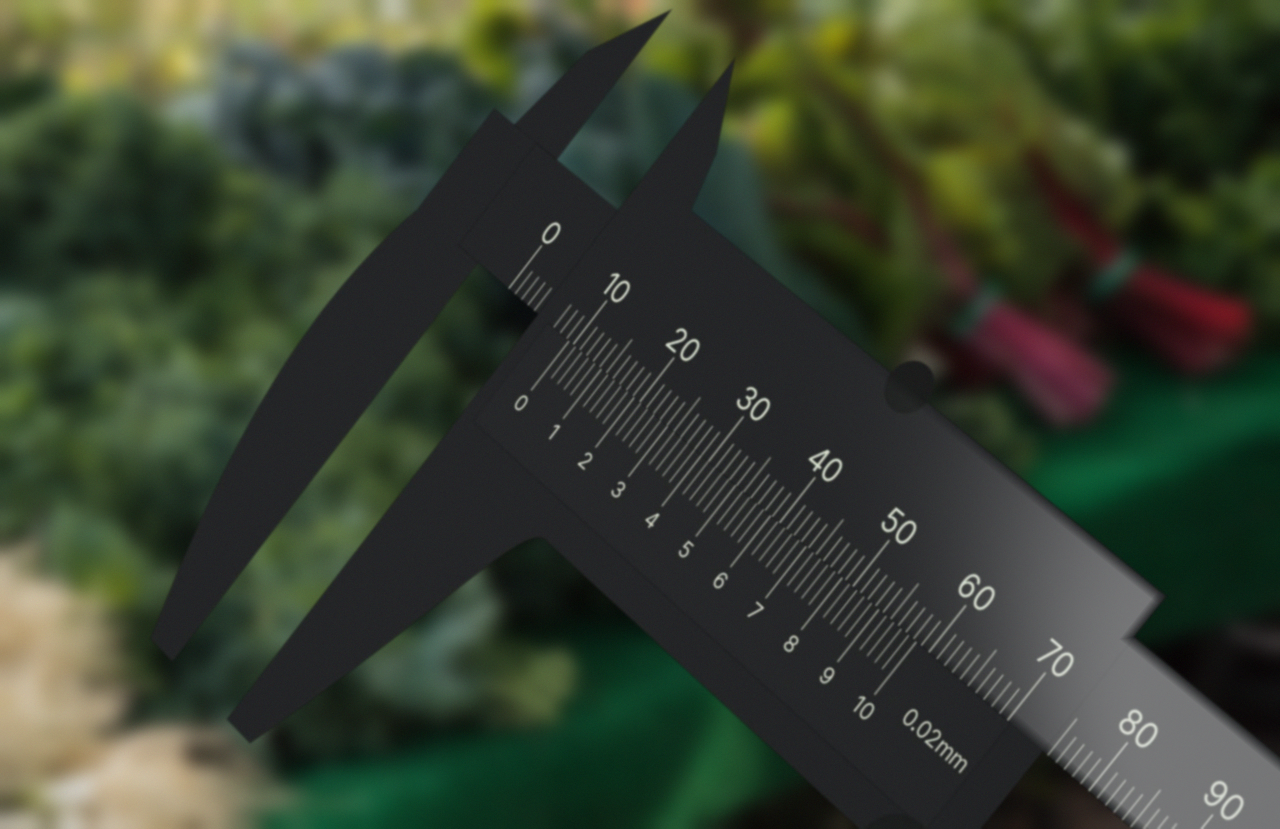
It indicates 9.4 mm
